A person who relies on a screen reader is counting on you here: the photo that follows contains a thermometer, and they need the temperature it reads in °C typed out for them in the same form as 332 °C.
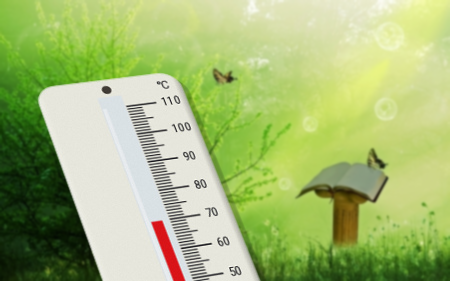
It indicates 70 °C
